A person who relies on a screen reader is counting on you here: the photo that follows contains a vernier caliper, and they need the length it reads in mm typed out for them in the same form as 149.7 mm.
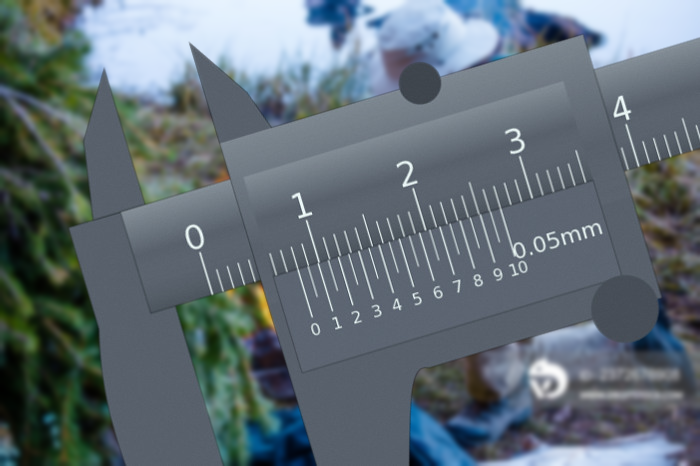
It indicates 8.0 mm
